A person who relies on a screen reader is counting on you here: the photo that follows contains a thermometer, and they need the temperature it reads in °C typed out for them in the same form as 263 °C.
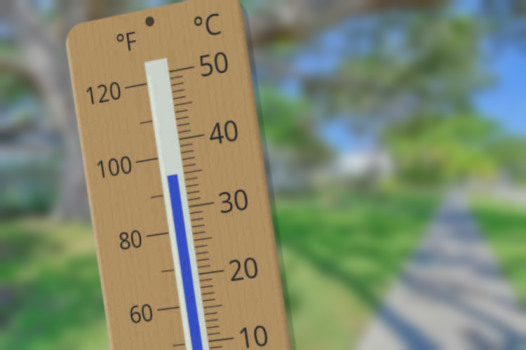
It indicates 35 °C
